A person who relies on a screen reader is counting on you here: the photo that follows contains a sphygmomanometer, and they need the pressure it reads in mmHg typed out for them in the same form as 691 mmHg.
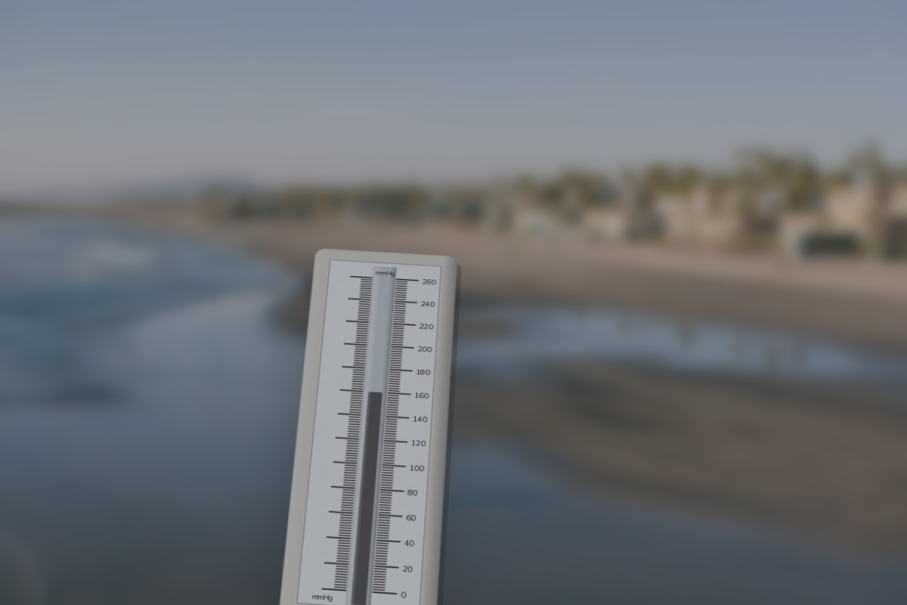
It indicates 160 mmHg
